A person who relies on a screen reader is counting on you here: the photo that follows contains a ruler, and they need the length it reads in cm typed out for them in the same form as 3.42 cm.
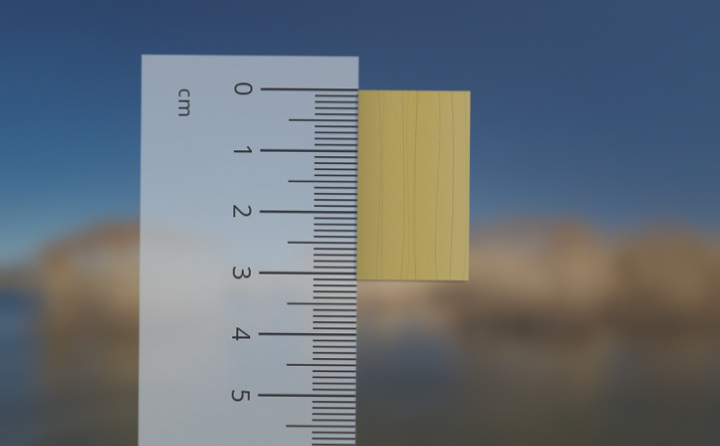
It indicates 3.1 cm
